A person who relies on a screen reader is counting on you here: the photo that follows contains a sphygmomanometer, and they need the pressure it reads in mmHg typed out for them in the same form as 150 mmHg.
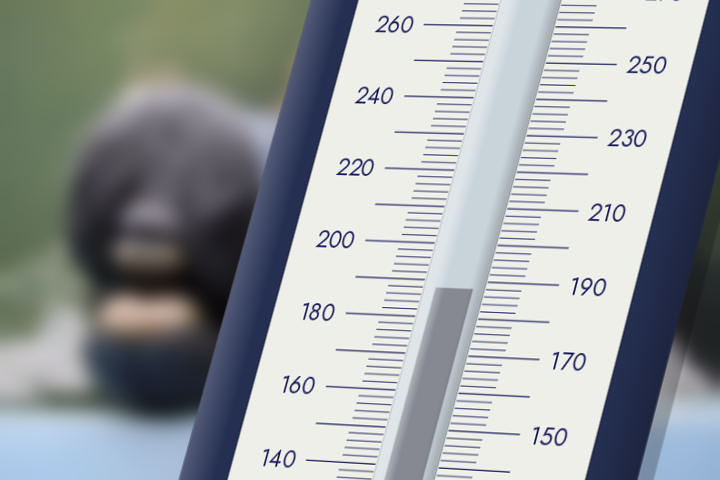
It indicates 188 mmHg
